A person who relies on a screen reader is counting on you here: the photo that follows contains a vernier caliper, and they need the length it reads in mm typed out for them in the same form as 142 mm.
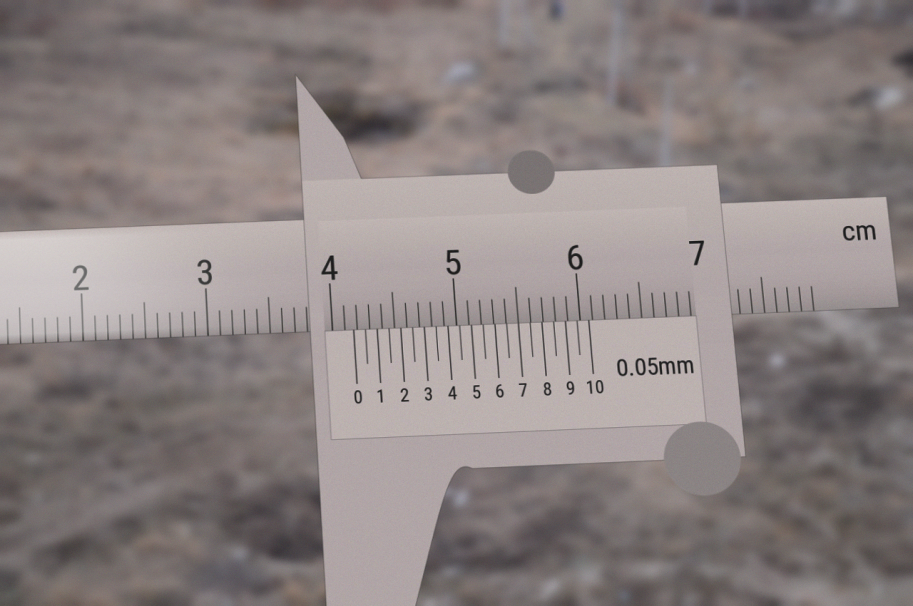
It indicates 41.7 mm
